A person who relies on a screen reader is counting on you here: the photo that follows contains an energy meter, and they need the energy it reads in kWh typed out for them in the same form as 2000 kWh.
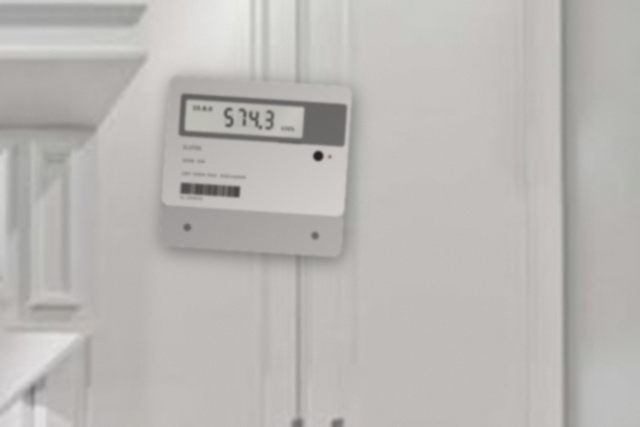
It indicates 574.3 kWh
